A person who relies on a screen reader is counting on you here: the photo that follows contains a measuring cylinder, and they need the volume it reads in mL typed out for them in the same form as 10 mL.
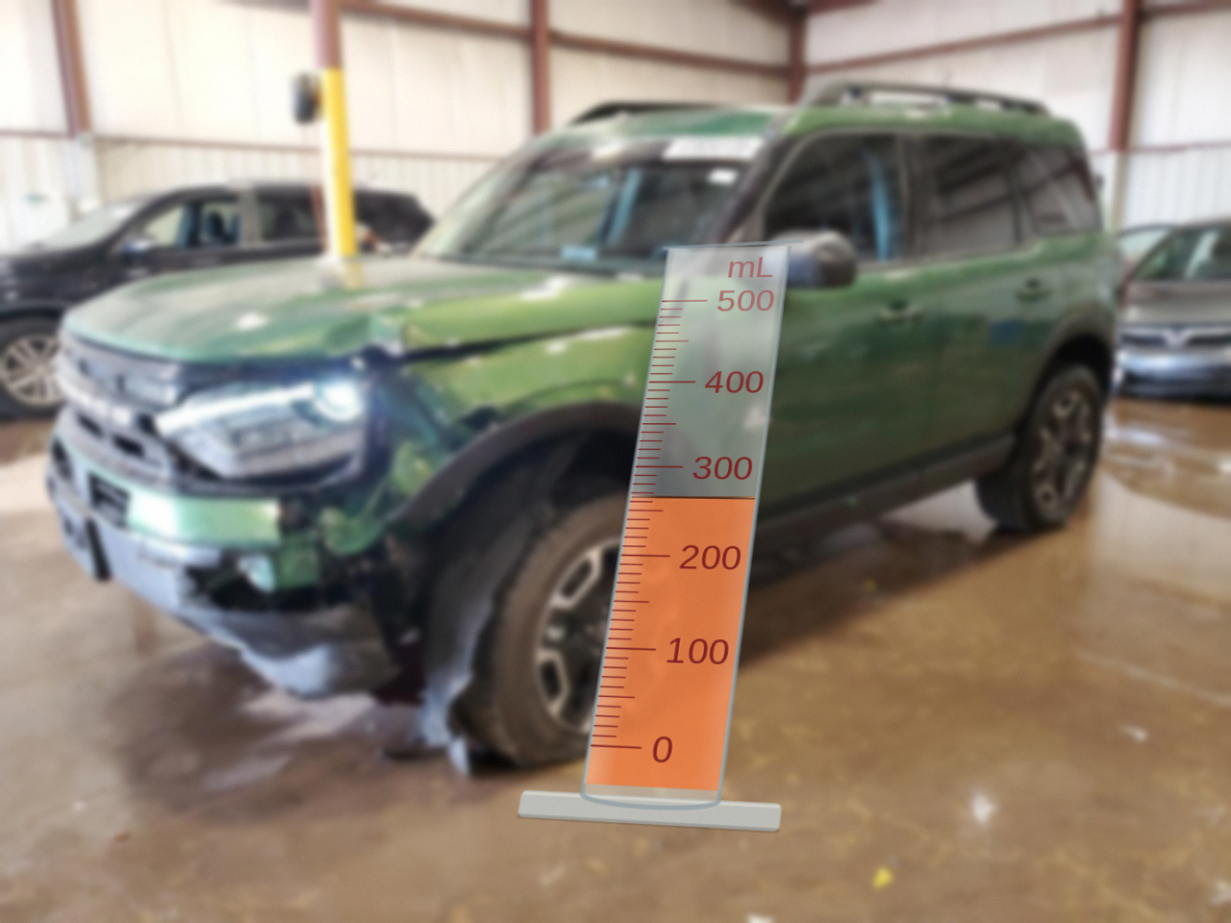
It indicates 265 mL
